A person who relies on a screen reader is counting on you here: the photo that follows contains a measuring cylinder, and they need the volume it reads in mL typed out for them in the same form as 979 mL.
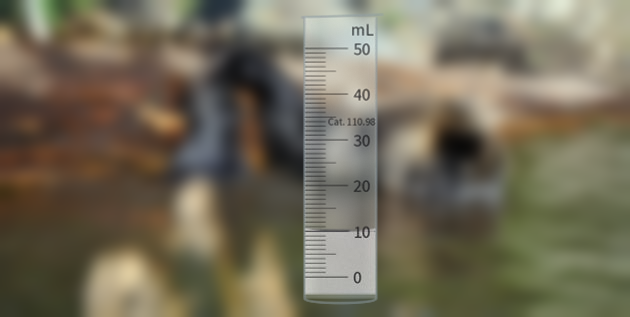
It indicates 10 mL
